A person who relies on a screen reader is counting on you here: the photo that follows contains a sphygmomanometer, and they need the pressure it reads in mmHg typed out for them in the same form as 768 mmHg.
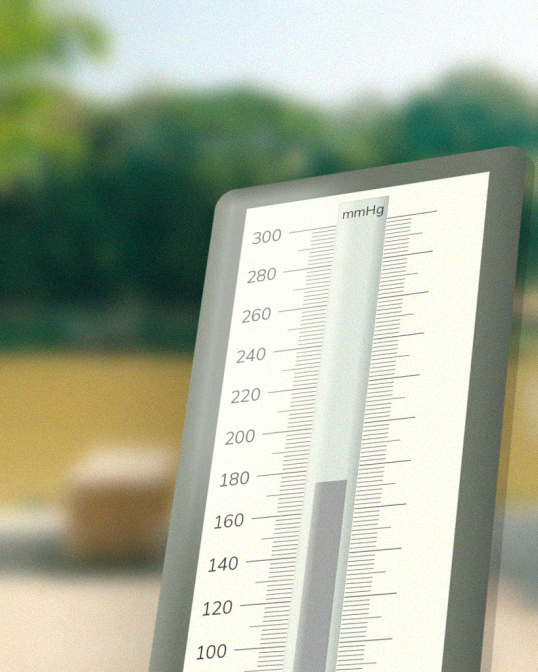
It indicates 174 mmHg
